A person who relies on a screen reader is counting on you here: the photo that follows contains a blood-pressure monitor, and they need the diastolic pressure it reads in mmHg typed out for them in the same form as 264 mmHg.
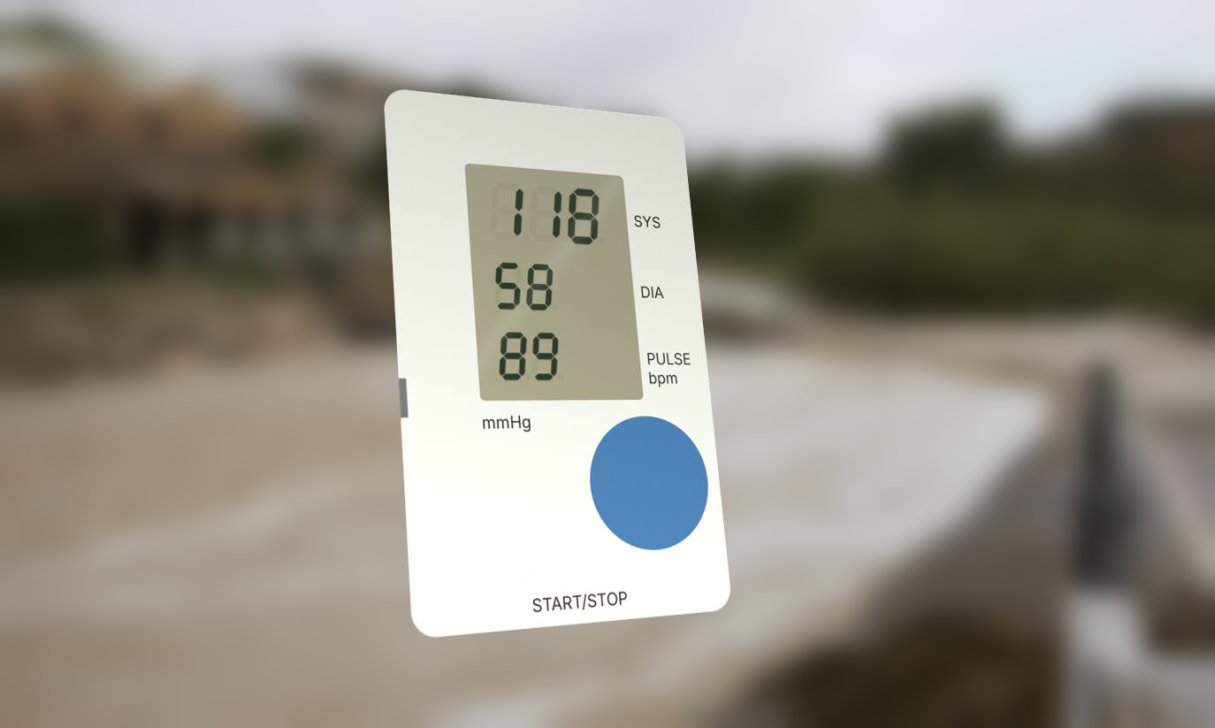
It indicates 58 mmHg
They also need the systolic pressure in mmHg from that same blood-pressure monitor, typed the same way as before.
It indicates 118 mmHg
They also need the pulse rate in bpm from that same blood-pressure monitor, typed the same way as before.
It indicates 89 bpm
